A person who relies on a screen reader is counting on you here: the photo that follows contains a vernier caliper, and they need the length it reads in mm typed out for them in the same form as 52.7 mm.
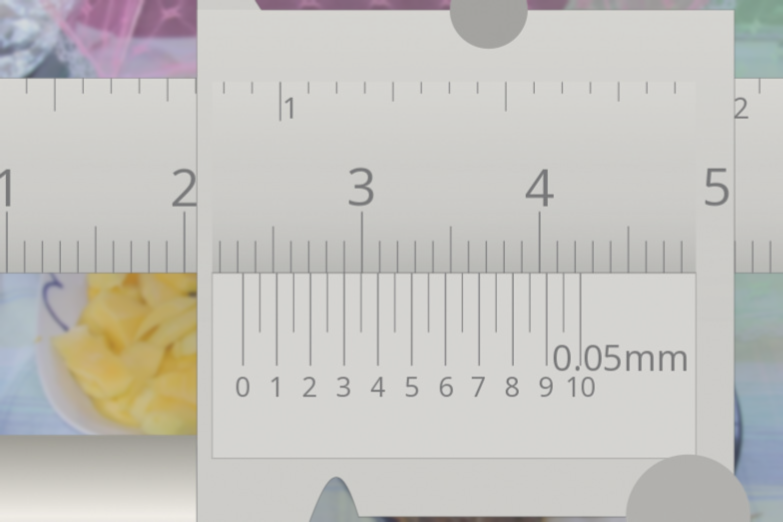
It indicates 23.3 mm
